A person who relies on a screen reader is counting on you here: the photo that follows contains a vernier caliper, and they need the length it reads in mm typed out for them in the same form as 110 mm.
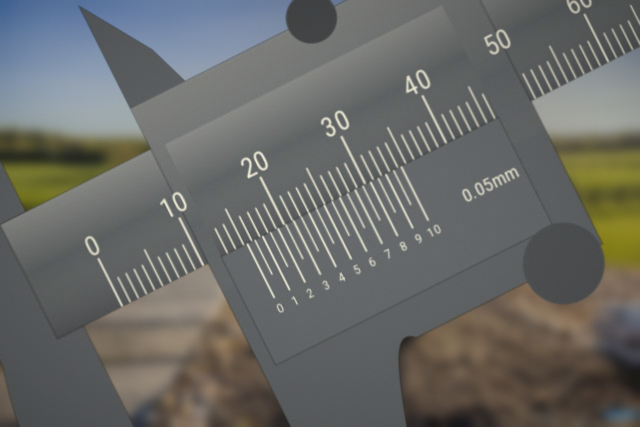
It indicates 15.4 mm
